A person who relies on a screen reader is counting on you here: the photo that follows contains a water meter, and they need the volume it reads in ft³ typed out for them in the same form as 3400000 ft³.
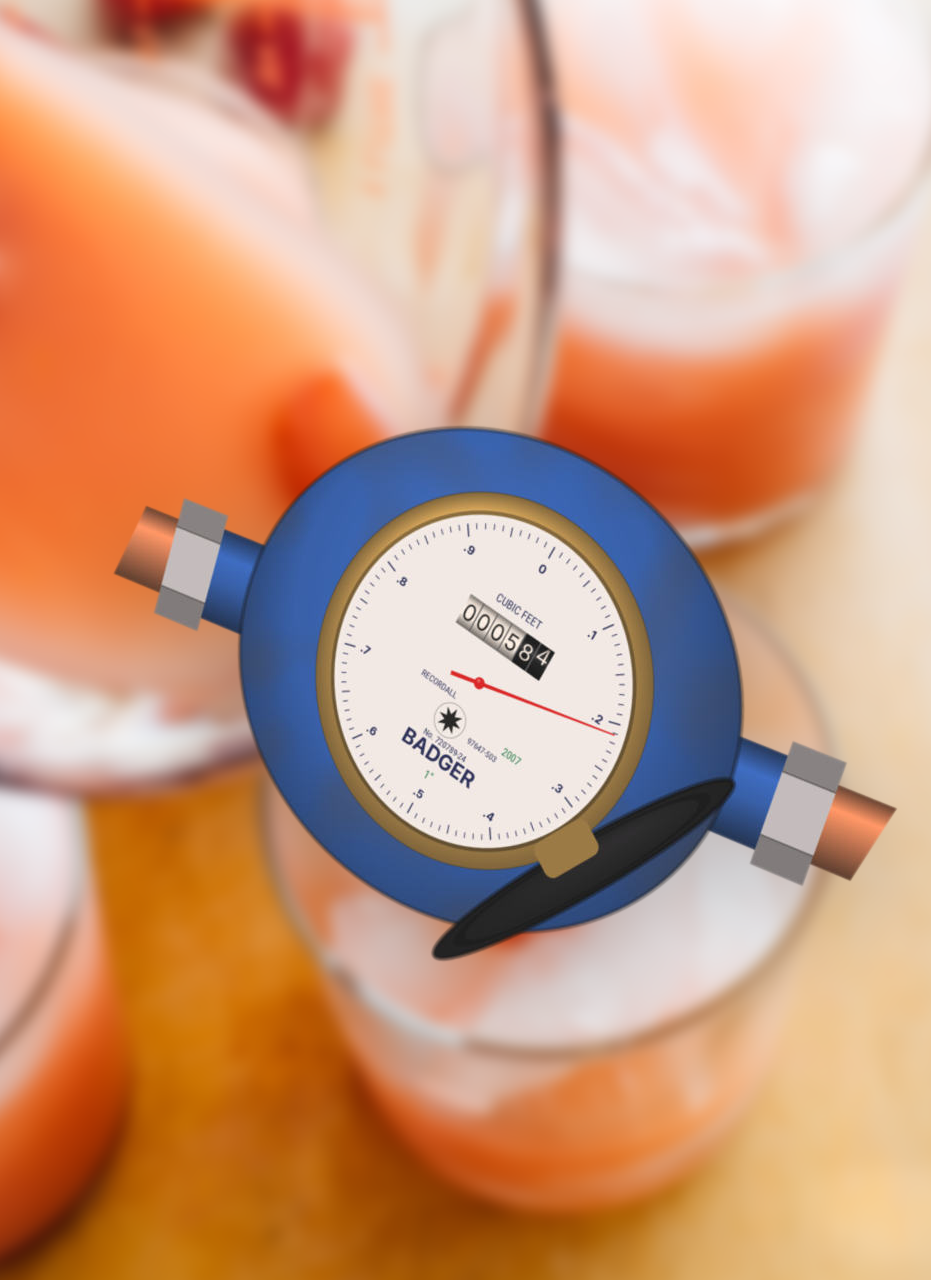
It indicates 584.21 ft³
